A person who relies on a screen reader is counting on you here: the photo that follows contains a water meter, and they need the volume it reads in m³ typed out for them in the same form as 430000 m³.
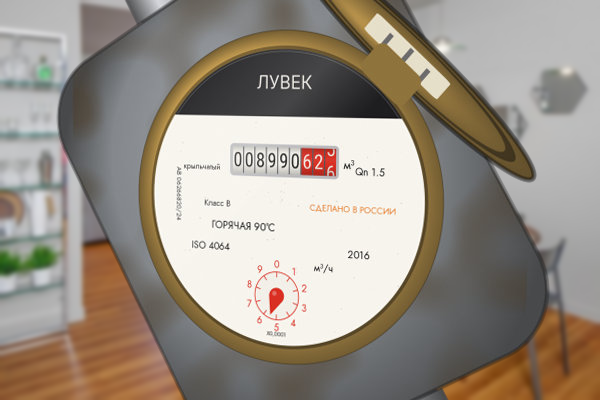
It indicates 8990.6255 m³
